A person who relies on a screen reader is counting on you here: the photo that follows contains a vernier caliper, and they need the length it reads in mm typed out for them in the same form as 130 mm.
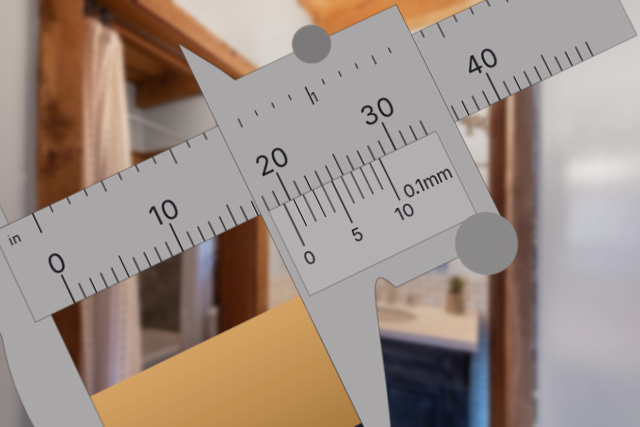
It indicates 19.4 mm
